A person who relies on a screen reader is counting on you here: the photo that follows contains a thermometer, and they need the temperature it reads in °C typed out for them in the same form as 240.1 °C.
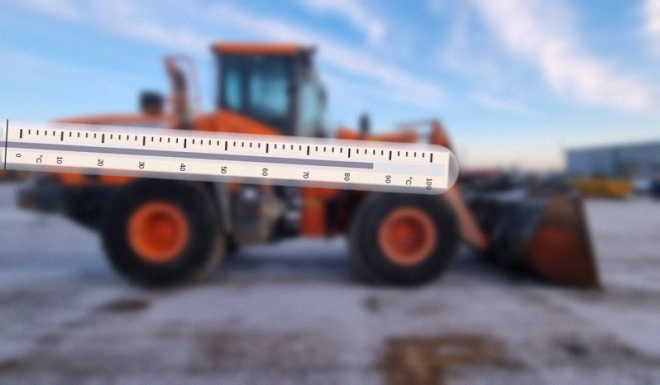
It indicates 86 °C
